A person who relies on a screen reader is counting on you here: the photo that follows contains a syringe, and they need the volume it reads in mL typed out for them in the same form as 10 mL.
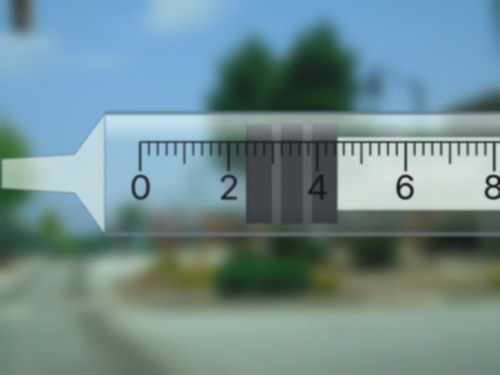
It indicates 2.4 mL
